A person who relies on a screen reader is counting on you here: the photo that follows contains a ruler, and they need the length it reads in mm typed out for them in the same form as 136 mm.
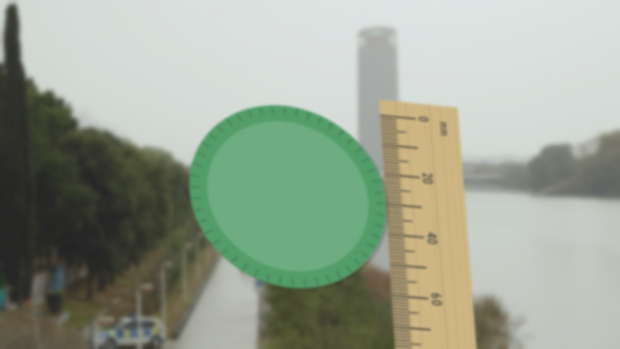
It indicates 60 mm
